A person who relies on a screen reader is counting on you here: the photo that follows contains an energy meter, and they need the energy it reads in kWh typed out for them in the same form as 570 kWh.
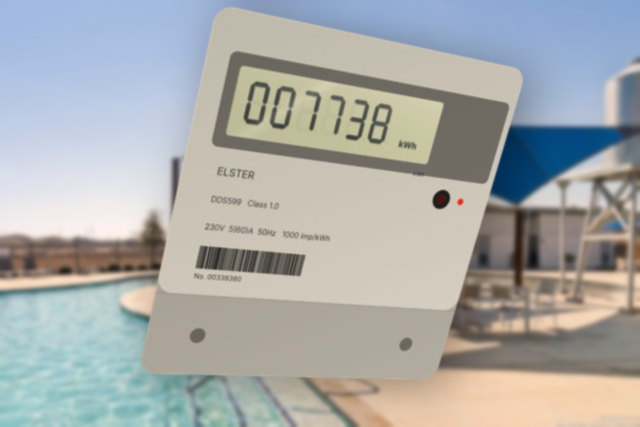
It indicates 7738 kWh
